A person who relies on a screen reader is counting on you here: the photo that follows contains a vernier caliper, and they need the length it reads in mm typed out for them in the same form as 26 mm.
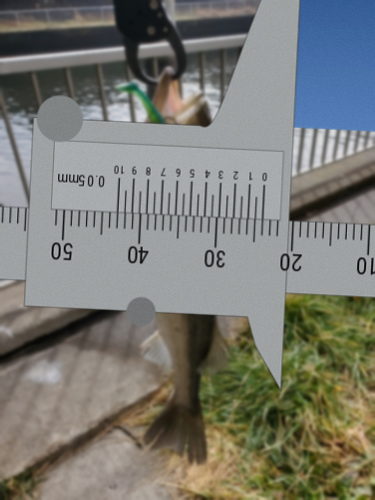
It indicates 24.0 mm
